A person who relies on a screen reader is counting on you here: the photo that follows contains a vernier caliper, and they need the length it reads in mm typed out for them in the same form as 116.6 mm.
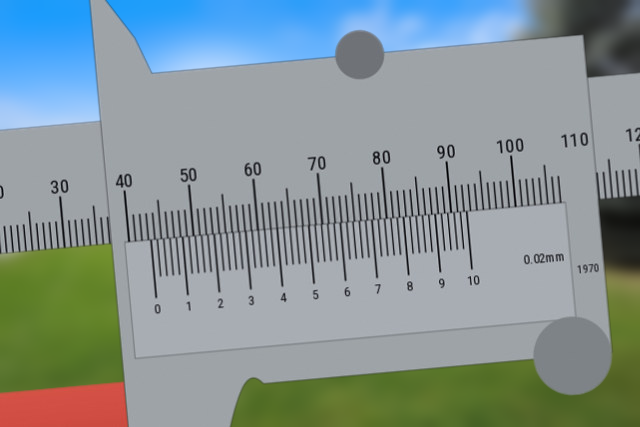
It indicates 43.4 mm
